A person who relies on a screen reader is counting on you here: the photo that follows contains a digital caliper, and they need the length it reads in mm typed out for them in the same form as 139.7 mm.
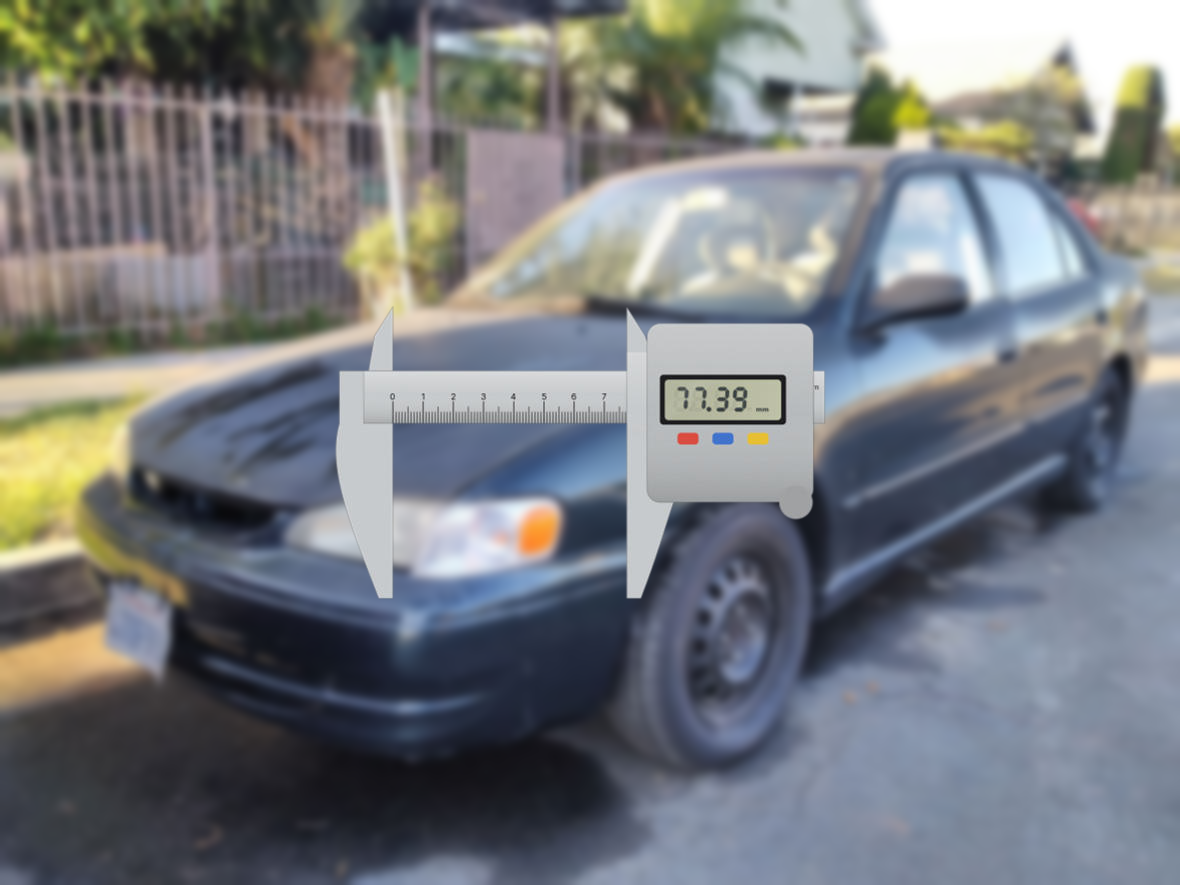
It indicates 77.39 mm
